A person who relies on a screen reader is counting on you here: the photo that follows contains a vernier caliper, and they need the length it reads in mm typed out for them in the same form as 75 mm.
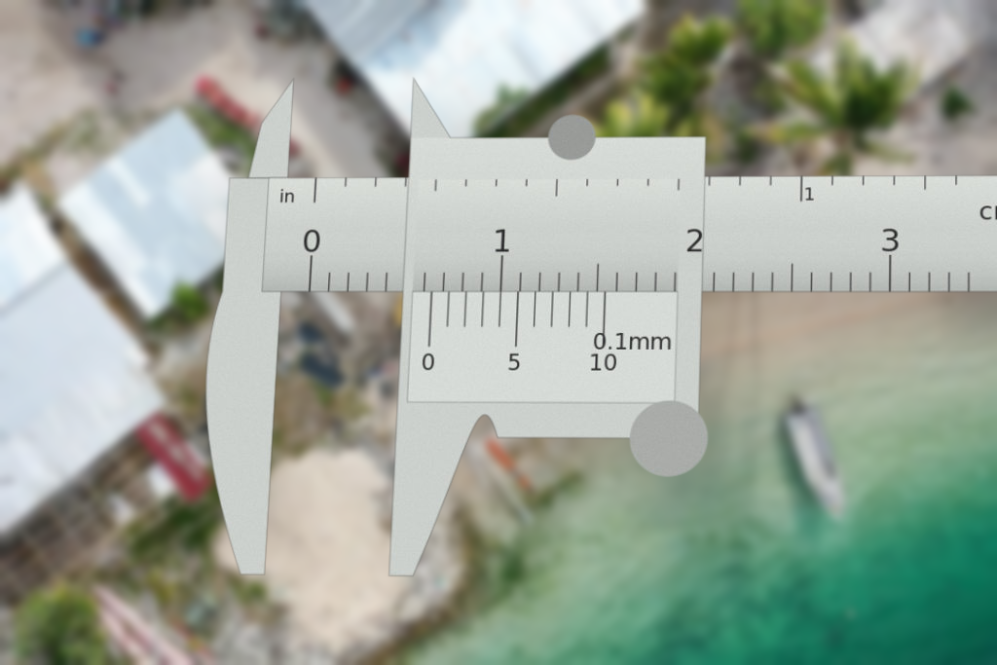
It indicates 6.4 mm
